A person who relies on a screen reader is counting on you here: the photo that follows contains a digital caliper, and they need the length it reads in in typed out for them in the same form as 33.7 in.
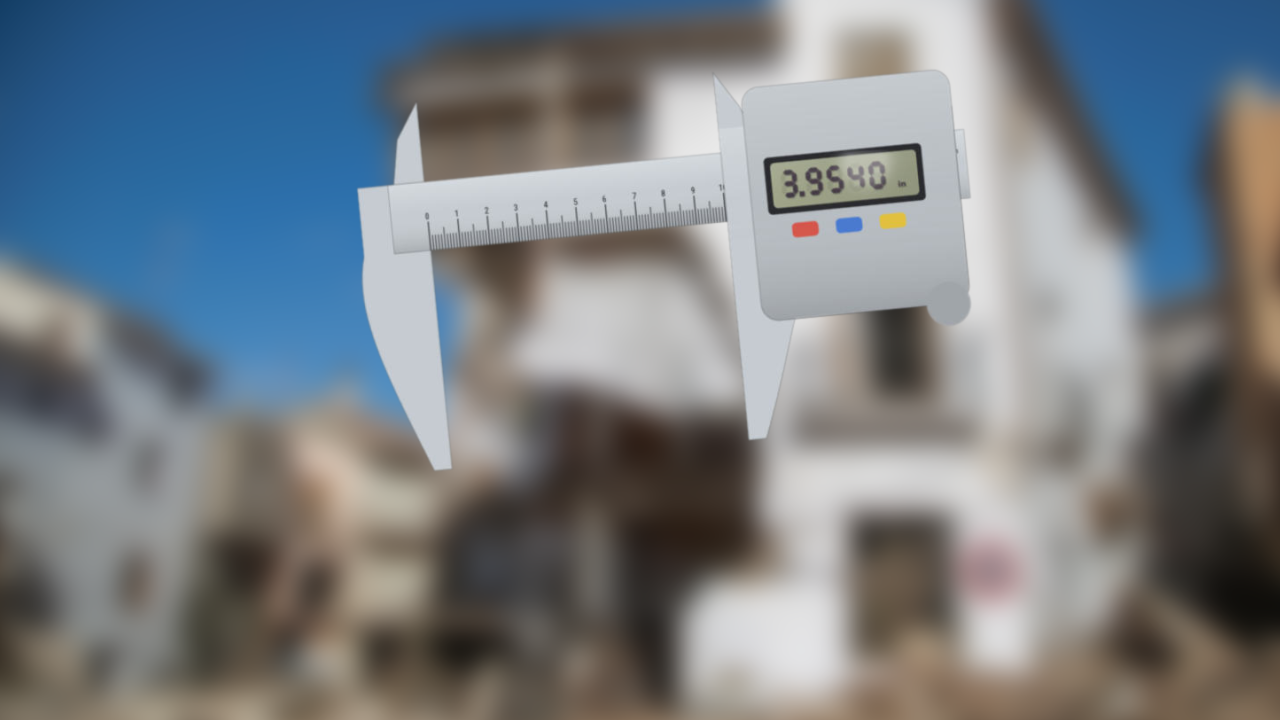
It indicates 3.9540 in
